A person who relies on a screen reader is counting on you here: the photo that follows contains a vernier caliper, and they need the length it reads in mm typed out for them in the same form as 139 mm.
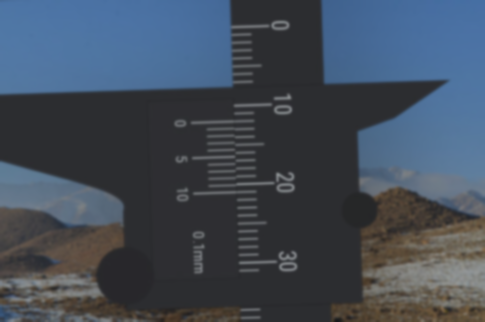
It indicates 12.0 mm
